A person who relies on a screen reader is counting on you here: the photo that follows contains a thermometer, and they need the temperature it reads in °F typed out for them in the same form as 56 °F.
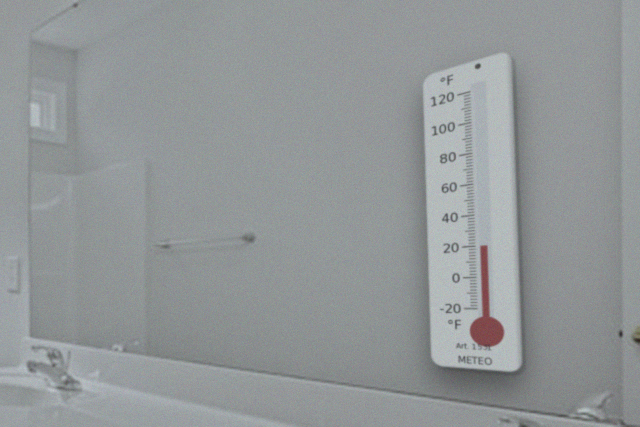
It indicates 20 °F
